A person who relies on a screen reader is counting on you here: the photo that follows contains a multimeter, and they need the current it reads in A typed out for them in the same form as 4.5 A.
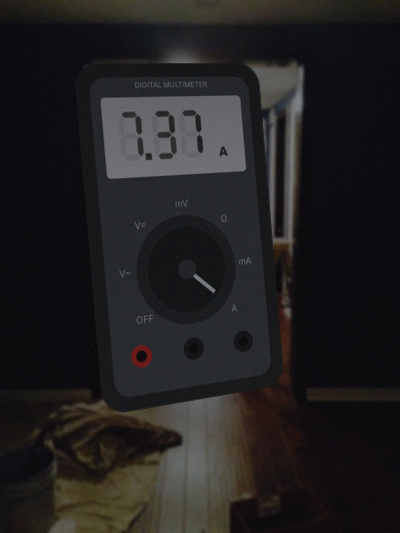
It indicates 7.37 A
